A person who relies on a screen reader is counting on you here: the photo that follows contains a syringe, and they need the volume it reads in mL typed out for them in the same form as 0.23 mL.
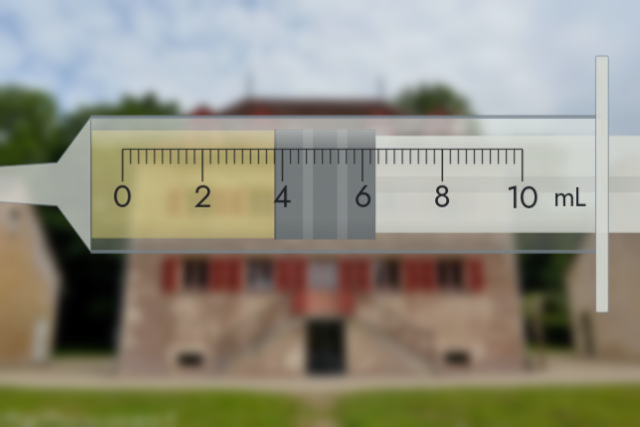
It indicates 3.8 mL
